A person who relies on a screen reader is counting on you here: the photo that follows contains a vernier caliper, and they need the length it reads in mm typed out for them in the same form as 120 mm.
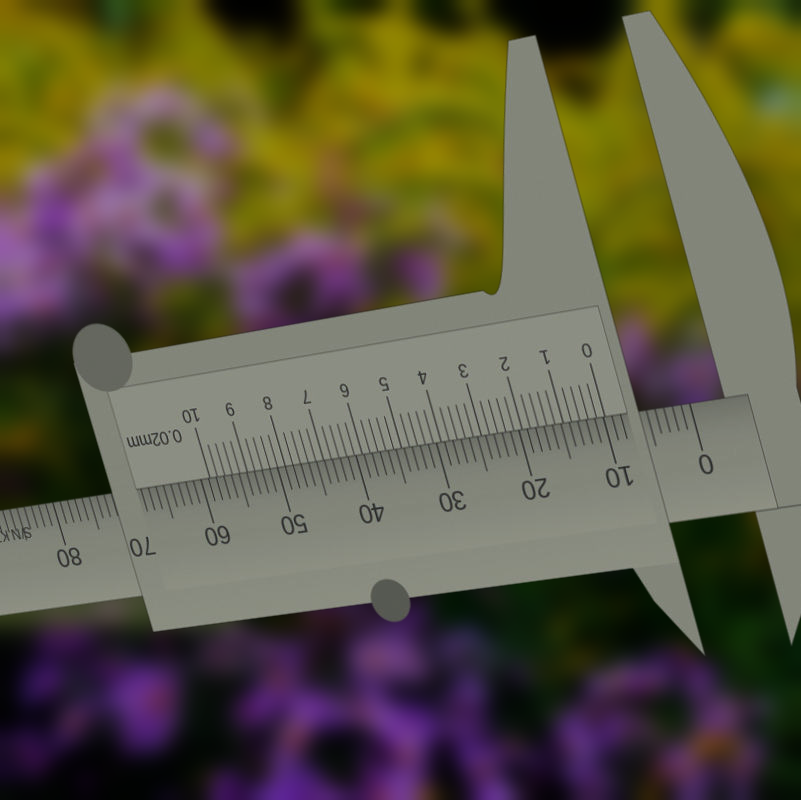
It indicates 9.8 mm
